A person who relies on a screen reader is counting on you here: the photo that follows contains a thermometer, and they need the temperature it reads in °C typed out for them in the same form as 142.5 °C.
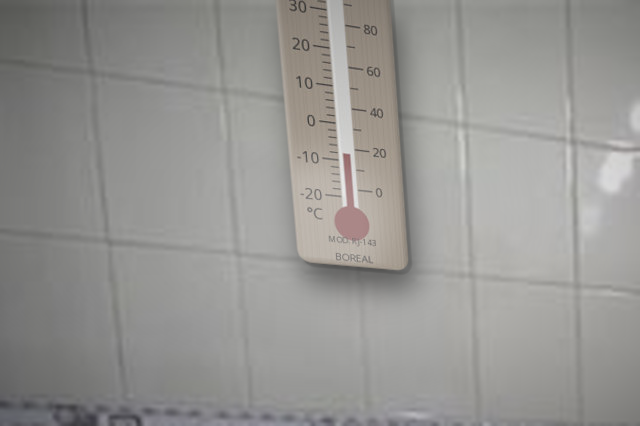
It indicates -8 °C
